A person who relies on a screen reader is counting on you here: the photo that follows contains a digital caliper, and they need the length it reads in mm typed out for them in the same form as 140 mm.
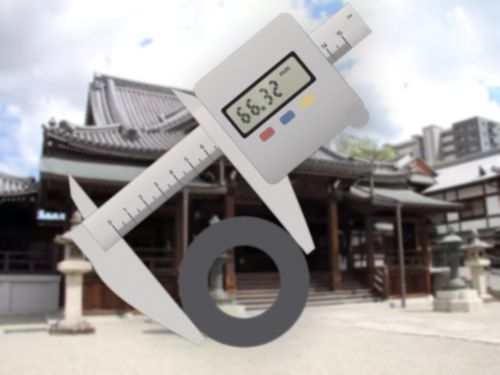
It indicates 66.32 mm
